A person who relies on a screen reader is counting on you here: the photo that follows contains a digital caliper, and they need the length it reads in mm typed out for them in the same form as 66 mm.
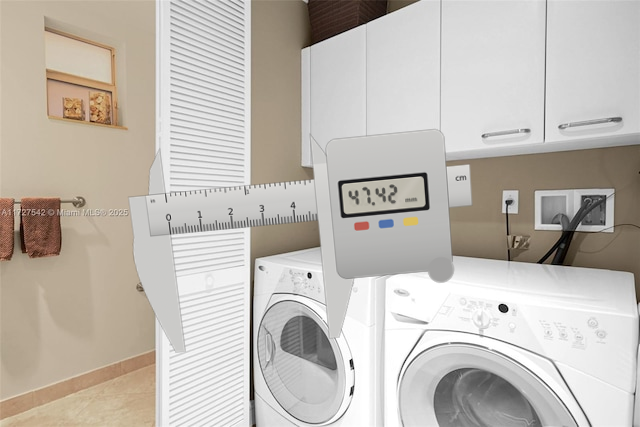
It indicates 47.42 mm
